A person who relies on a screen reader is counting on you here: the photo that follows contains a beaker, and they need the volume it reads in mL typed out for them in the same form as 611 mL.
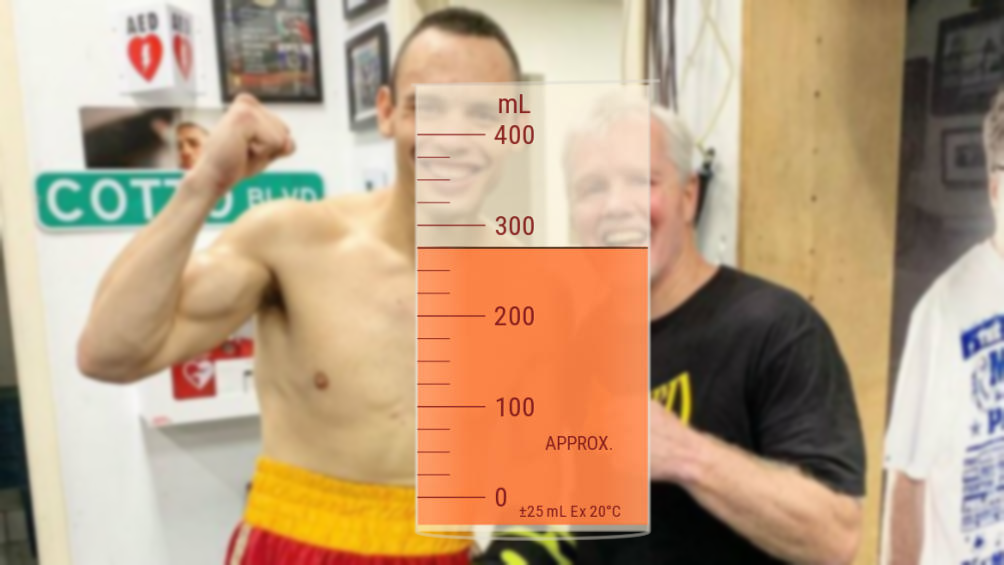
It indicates 275 mL
